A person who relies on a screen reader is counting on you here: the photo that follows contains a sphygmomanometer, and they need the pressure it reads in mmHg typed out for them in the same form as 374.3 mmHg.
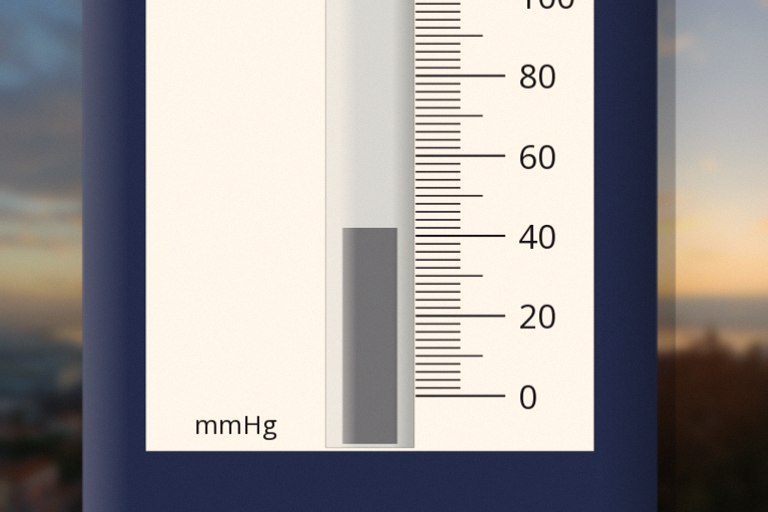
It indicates 42 mmHg
